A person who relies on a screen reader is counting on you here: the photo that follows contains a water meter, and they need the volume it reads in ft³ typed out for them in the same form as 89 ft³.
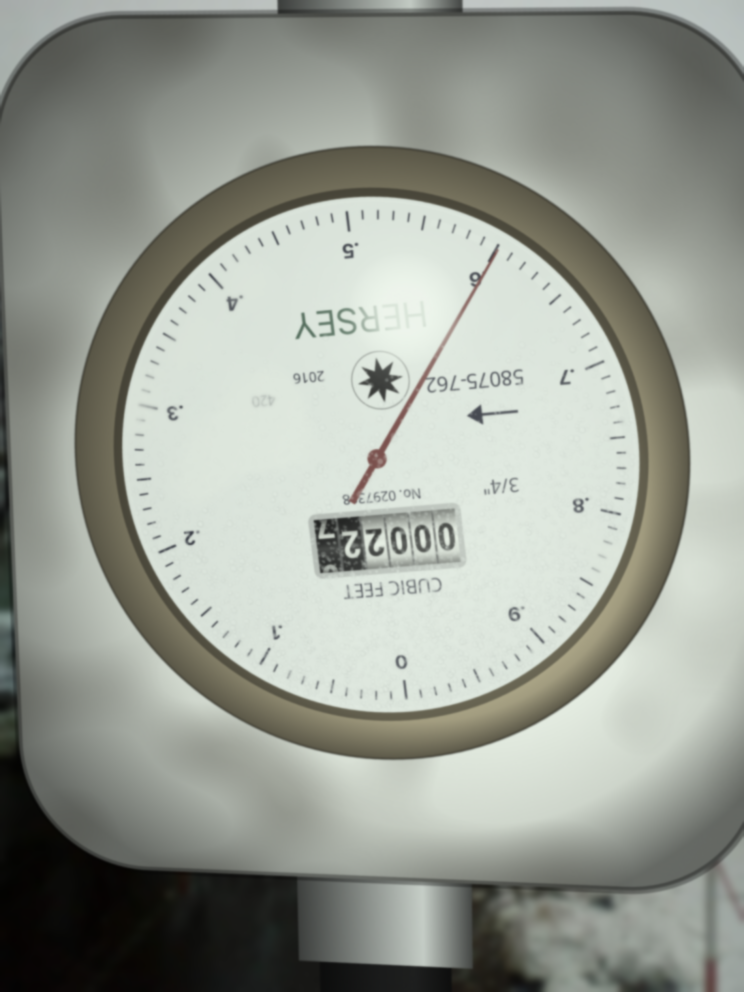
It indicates 226.60 ft³
